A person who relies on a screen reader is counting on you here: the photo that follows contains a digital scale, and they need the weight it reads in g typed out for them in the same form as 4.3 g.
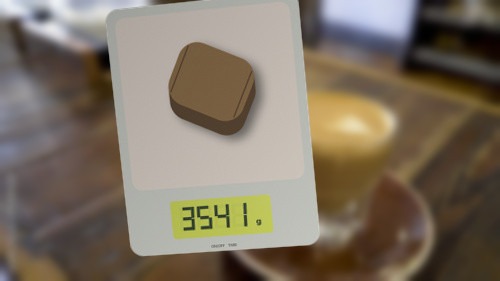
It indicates 3541 g
